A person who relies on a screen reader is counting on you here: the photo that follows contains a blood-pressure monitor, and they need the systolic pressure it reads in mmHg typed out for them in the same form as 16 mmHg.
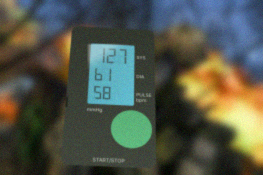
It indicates 127 mmHg
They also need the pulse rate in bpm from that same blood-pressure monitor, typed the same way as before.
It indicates 58 bpm
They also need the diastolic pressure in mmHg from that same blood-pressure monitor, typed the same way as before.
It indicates 61 mmHg
